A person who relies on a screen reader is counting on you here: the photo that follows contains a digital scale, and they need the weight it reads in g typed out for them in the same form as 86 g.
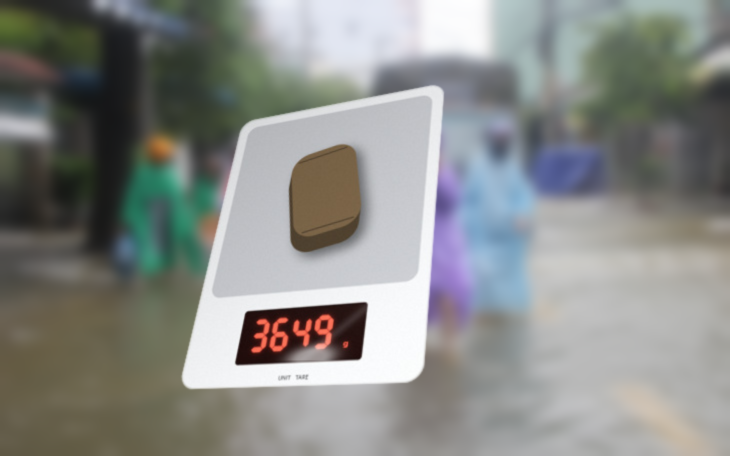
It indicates 3649 g
